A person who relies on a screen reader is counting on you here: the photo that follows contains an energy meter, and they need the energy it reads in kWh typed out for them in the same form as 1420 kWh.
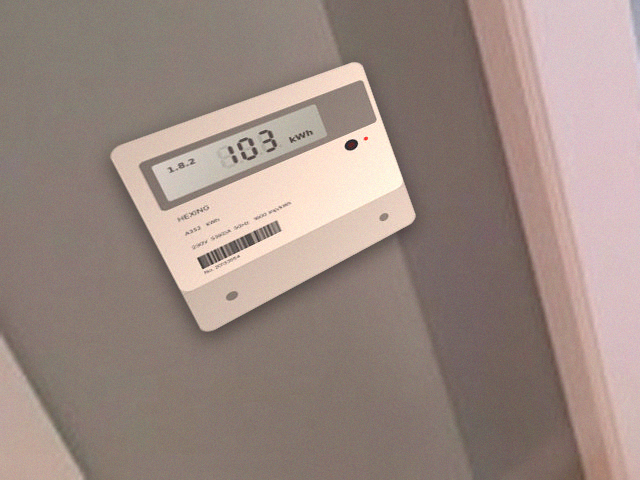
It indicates 103 kWh
